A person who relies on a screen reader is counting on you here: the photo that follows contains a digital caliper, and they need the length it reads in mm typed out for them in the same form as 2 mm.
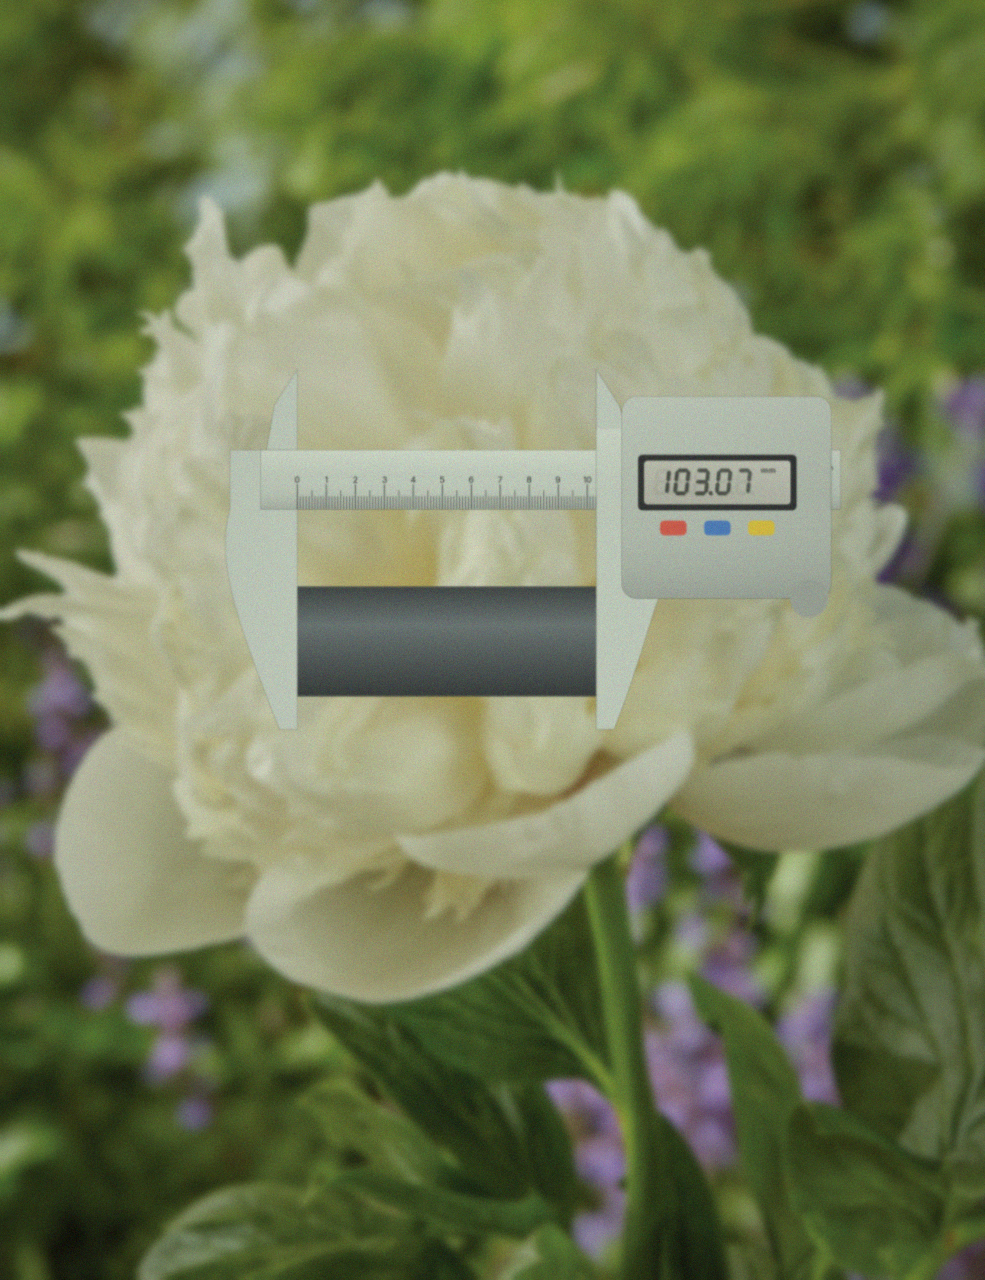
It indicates 103.07 mm
